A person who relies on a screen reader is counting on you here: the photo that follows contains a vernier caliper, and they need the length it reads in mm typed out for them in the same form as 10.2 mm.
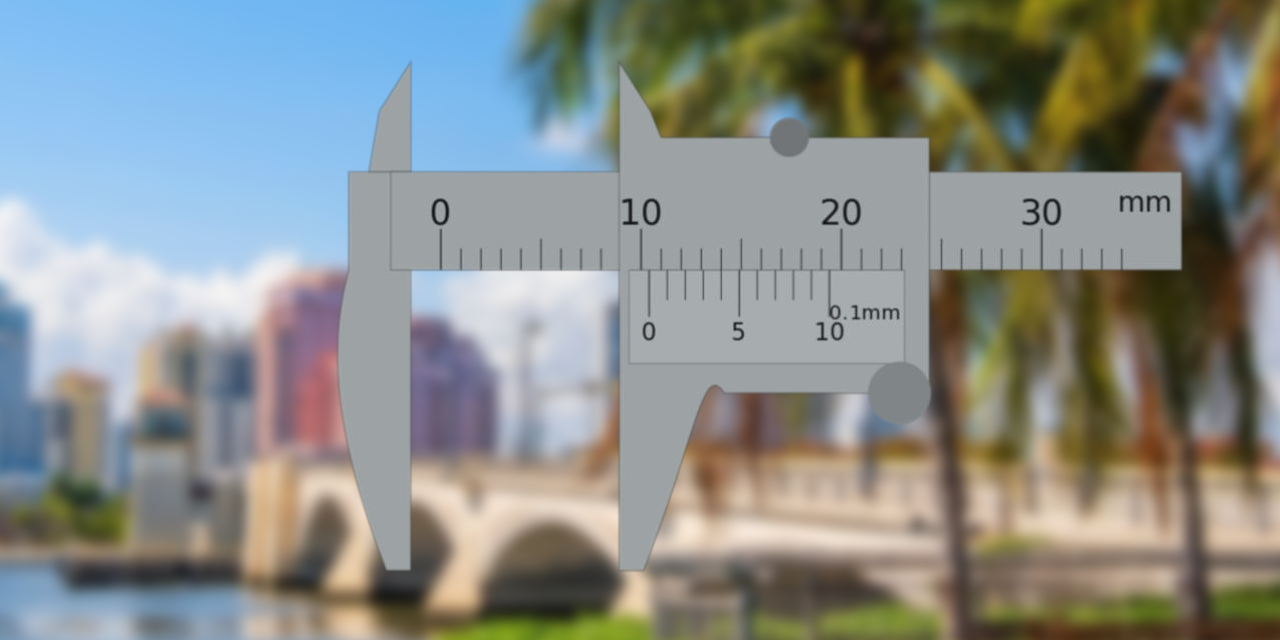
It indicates 10.4 mm
